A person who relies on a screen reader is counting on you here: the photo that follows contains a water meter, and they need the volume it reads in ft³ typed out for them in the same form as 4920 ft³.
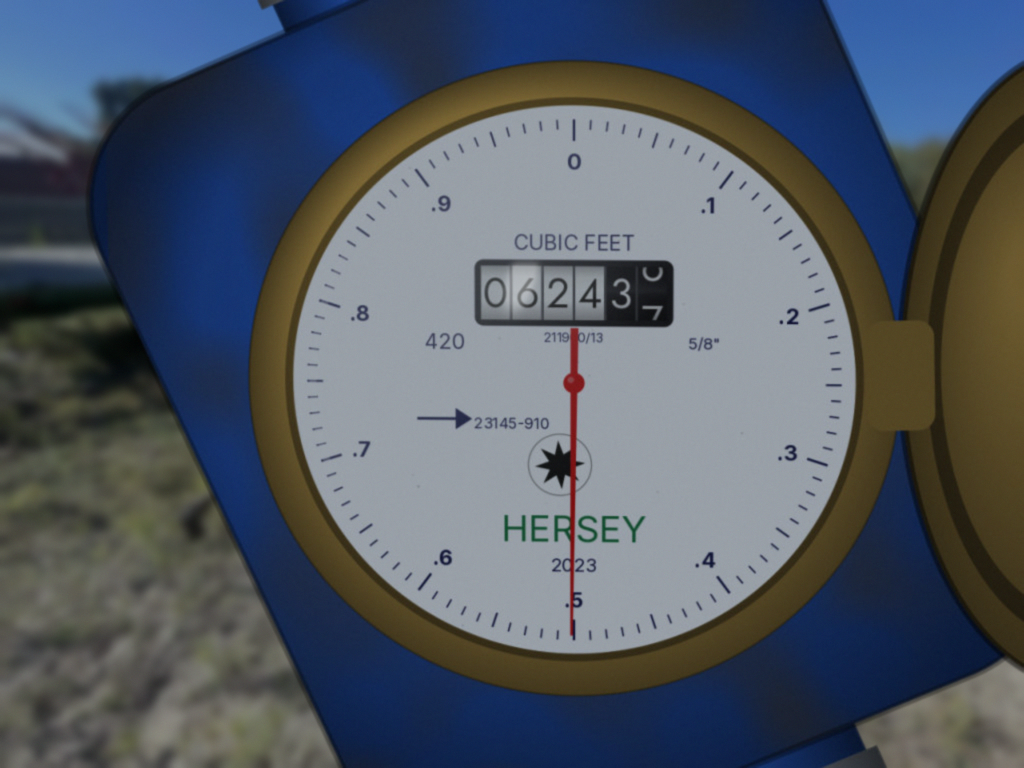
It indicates 62436.50 ft³
